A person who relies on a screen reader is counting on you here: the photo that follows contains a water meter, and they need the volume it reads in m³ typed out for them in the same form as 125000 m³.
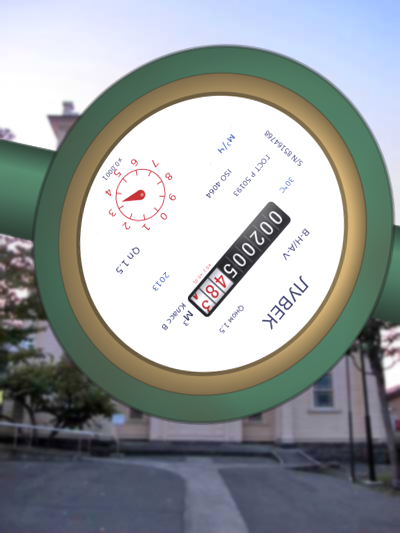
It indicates 2005.4833 m³
